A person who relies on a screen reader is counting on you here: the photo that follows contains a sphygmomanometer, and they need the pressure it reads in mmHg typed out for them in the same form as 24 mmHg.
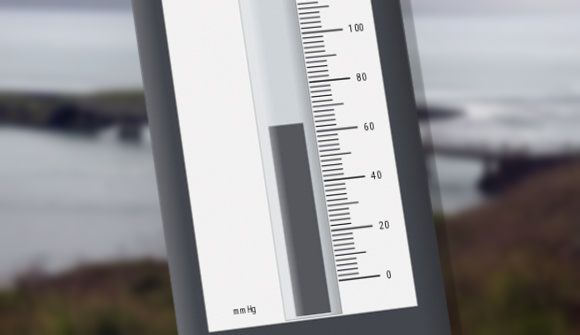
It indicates 64 mmHg
